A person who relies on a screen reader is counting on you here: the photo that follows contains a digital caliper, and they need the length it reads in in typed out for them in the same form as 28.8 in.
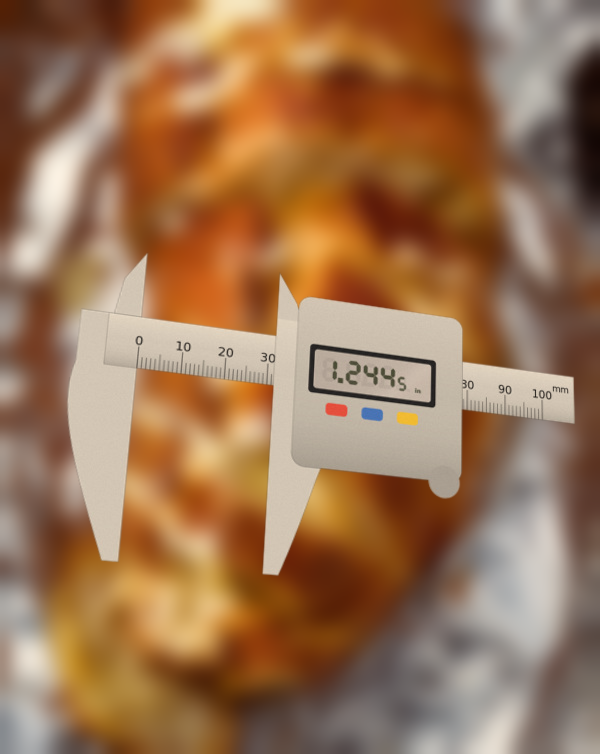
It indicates 1.2445 in
